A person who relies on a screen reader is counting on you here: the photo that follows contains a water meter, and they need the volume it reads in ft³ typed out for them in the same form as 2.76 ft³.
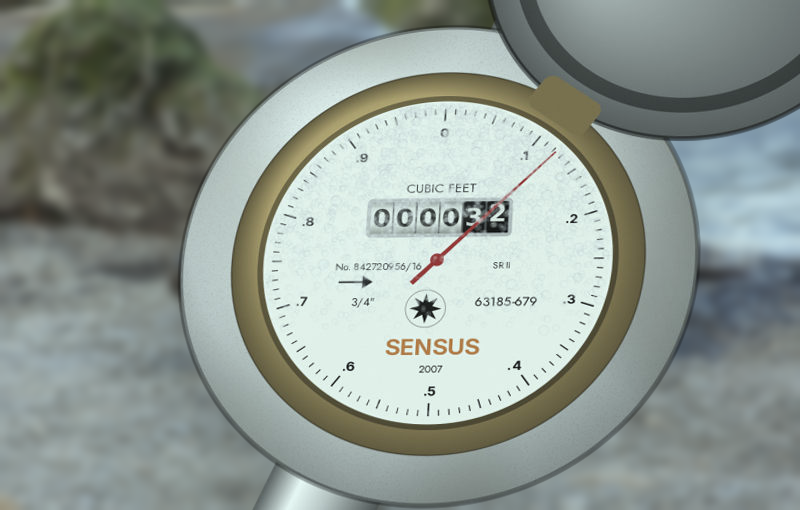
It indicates 32.12 ft³
